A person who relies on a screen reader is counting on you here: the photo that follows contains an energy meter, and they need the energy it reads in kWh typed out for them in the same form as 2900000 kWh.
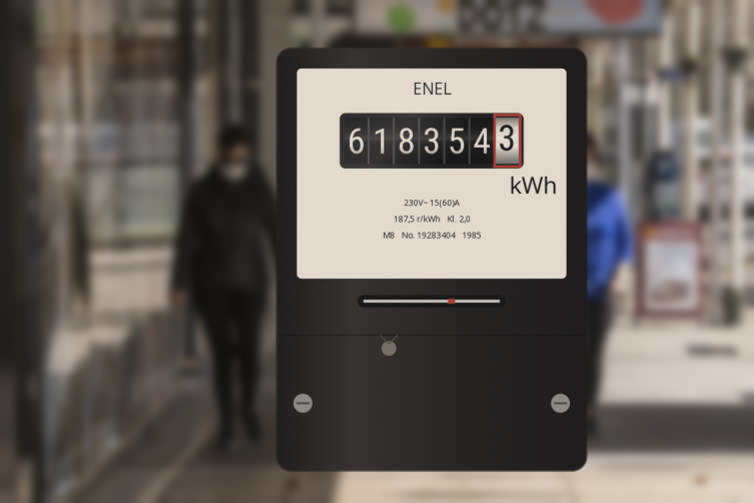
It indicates 618354.3 kWh
